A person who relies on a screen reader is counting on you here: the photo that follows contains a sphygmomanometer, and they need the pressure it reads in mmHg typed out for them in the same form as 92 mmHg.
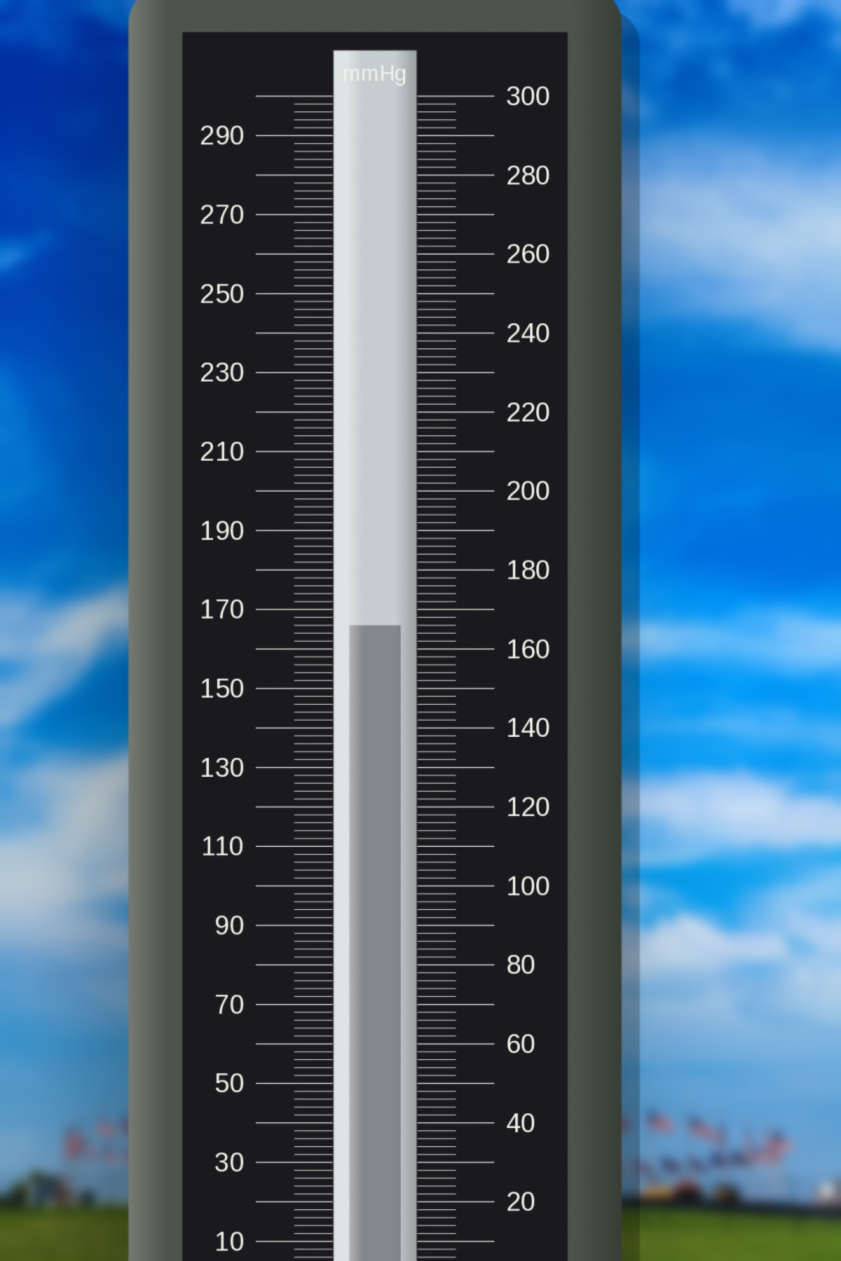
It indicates 166 mmHg
